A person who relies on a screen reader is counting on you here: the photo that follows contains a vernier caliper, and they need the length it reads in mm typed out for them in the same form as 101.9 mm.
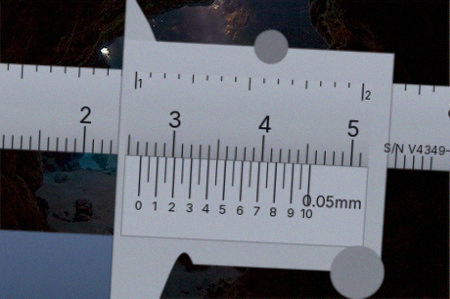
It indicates 26.4 mm
